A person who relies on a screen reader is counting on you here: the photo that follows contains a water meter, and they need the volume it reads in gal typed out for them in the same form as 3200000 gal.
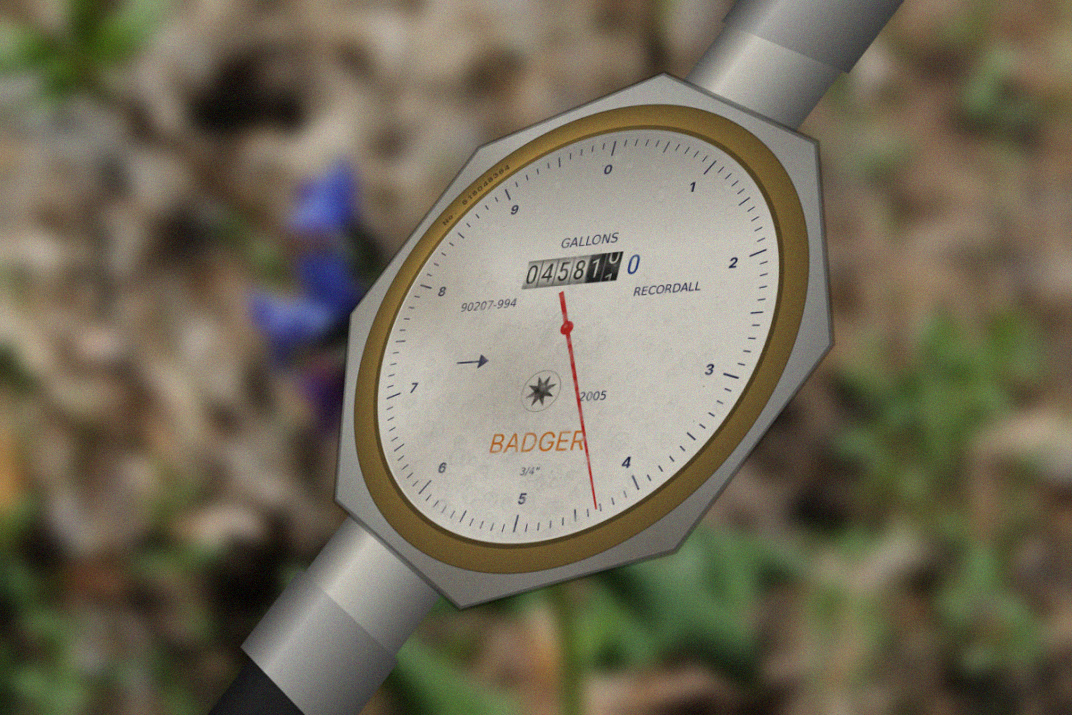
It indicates 458104.3 gal
